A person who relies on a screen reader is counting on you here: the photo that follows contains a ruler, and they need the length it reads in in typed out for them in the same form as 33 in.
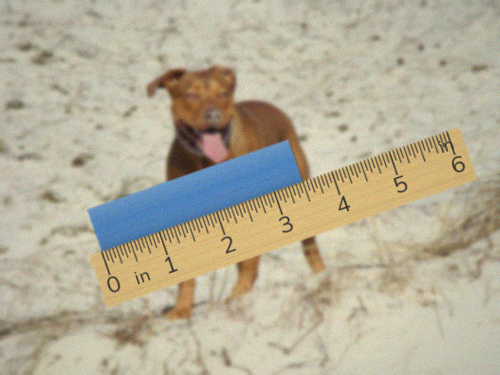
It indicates 3.5 in
